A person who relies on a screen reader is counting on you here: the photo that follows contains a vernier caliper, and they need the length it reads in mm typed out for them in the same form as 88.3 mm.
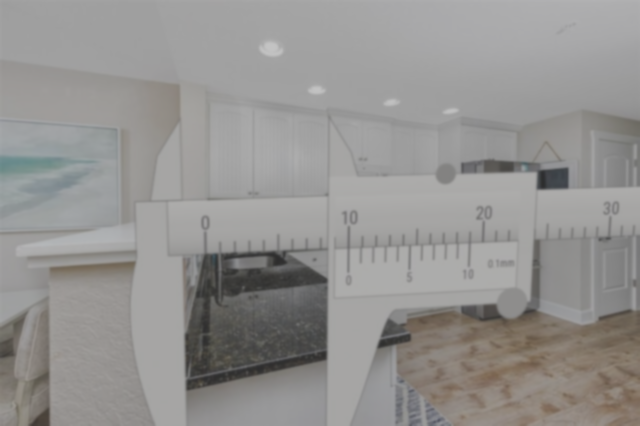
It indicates 10.0 mm
